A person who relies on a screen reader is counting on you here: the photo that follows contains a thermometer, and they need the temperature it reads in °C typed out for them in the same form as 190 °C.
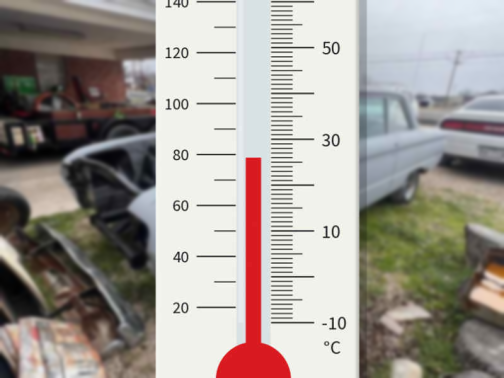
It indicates 26 °C
